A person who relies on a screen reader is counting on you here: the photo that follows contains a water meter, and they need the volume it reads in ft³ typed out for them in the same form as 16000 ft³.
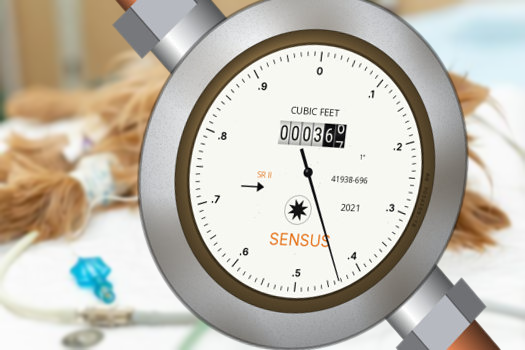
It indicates 366.43 ft³
